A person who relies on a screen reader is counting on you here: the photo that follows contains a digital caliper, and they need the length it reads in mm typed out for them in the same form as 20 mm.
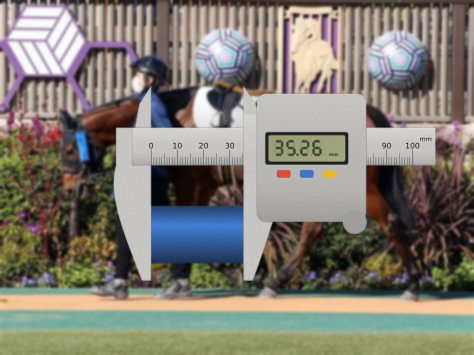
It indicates 35.26 mm
